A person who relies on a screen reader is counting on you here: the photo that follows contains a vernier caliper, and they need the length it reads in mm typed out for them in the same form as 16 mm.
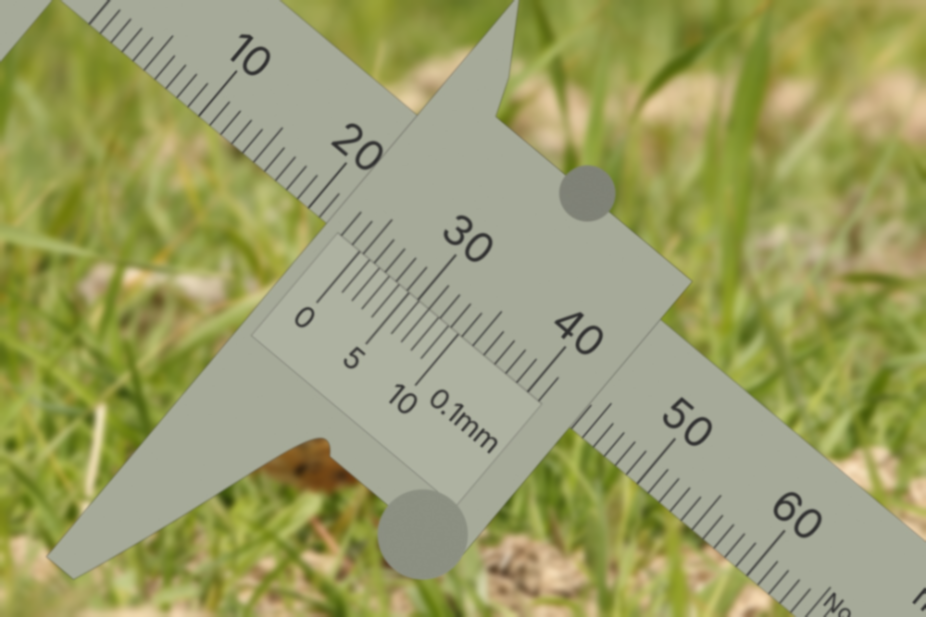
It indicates 24.7 mm
